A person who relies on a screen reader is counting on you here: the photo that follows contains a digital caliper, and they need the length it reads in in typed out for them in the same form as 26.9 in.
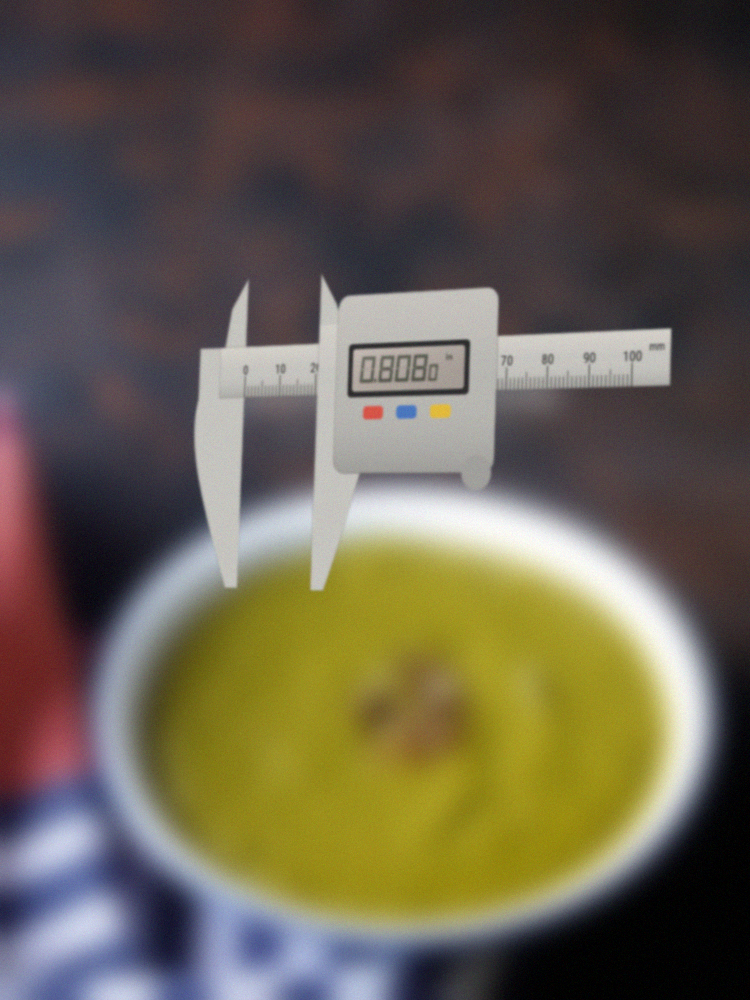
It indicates 0.8080 in
